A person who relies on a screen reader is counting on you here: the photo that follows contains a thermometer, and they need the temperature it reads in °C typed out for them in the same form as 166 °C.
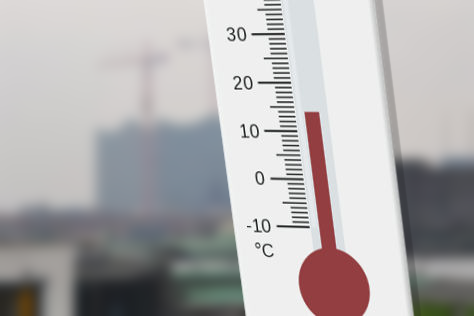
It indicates 14 °C
